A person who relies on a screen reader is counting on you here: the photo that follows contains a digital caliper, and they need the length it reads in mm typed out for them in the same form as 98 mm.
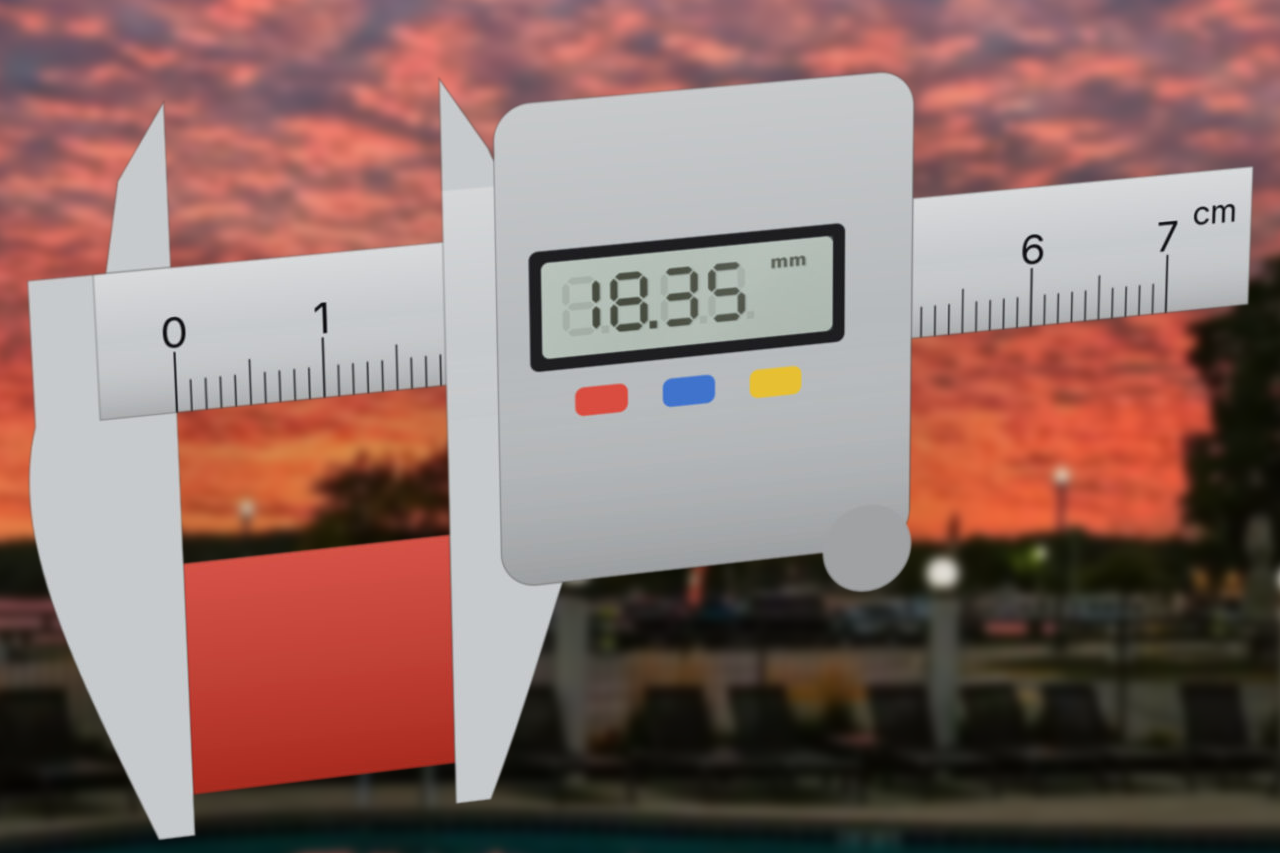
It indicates 18.35 mm
